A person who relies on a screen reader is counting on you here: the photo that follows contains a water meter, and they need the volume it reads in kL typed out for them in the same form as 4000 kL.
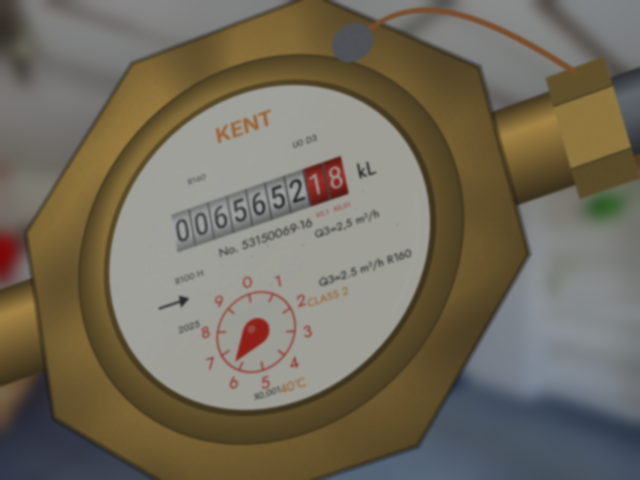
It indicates 65652.186 kL
